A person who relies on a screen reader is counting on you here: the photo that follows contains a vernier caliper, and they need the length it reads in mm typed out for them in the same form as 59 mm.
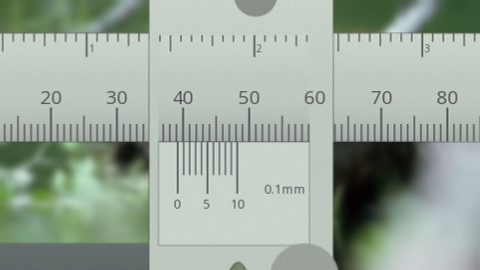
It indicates 39.2 mm
